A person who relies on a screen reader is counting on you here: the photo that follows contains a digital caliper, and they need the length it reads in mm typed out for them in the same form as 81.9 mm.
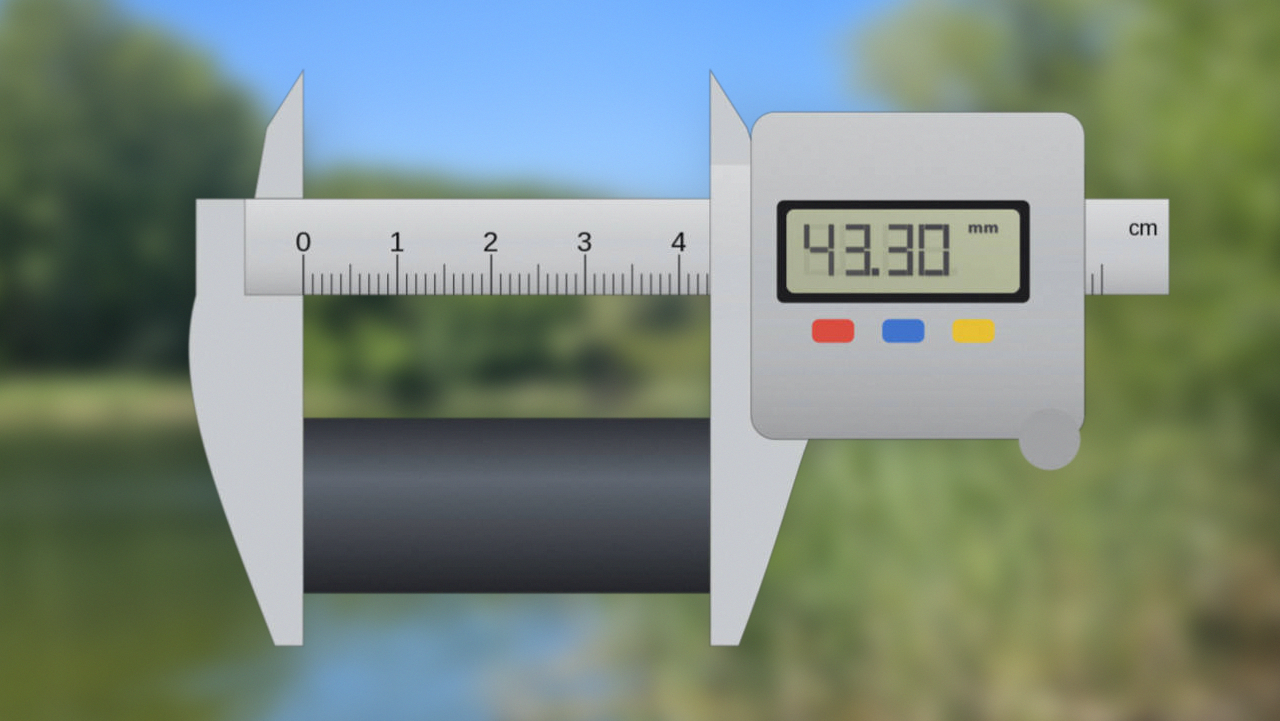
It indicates 43.30 mm
